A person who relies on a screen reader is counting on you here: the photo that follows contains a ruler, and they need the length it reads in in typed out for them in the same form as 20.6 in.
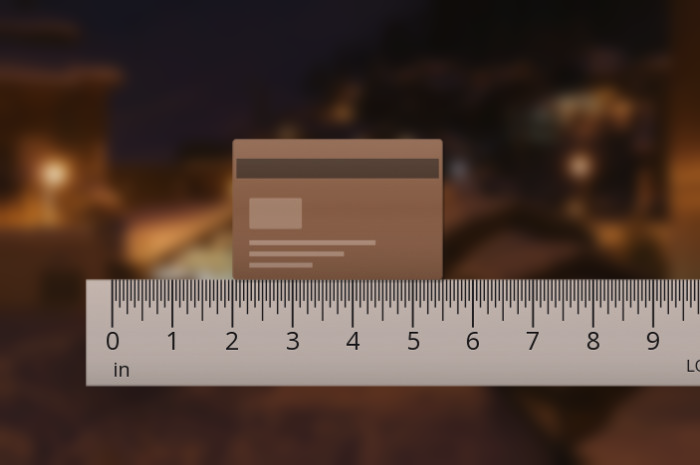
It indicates 3.5 in
